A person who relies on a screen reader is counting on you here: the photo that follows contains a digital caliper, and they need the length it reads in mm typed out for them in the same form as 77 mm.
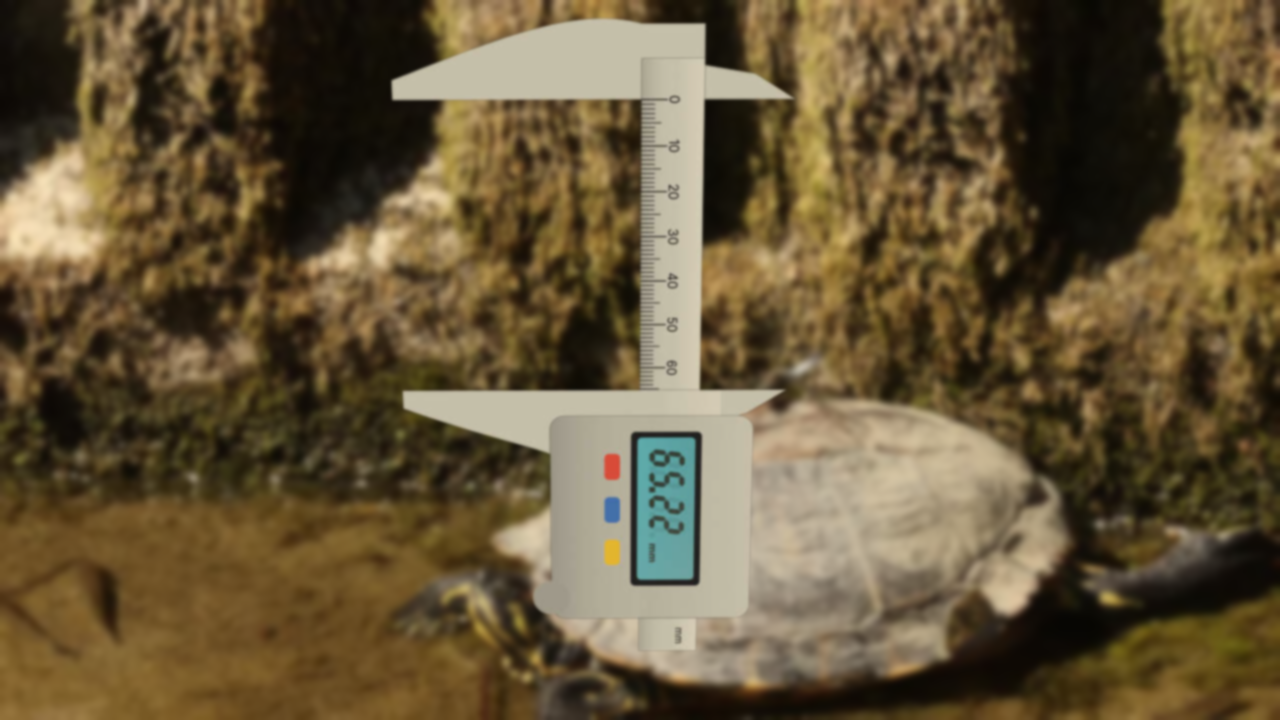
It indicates 65.22 mm
